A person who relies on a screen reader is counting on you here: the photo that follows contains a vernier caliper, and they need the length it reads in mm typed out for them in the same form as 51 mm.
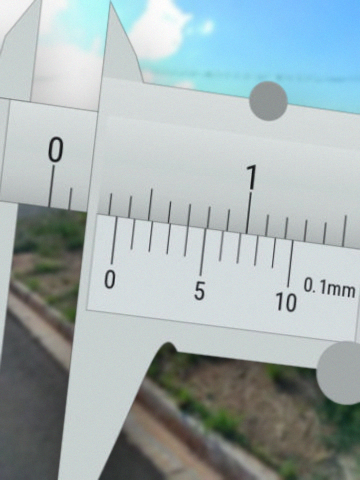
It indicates 3.4 mm
